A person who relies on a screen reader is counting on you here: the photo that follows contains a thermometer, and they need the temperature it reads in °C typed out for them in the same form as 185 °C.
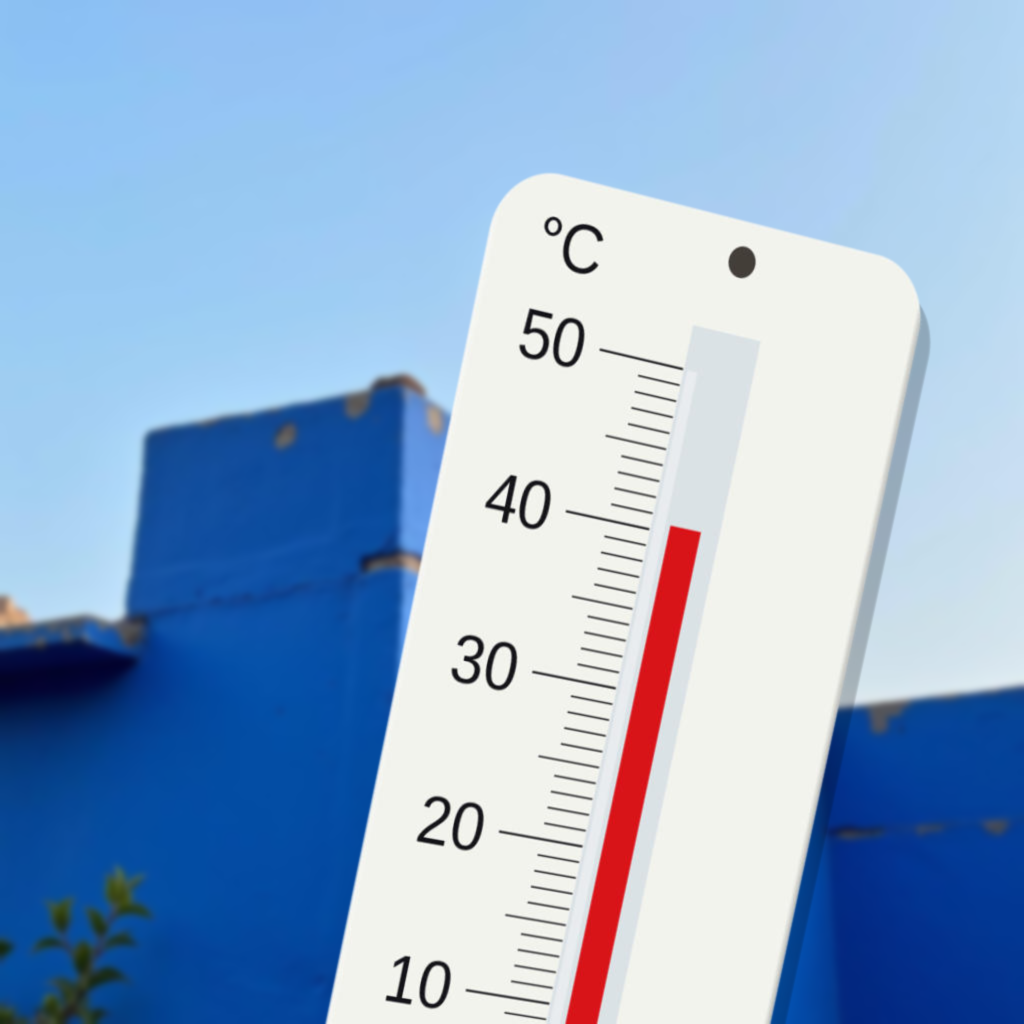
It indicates 40.5 °C
